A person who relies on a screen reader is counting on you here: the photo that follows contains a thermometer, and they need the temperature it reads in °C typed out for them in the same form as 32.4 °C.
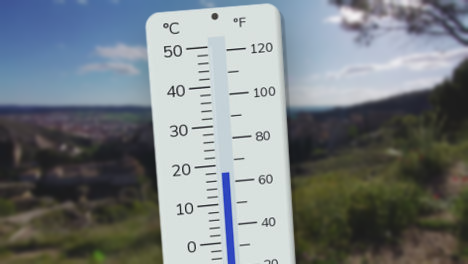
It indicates 18 °C
